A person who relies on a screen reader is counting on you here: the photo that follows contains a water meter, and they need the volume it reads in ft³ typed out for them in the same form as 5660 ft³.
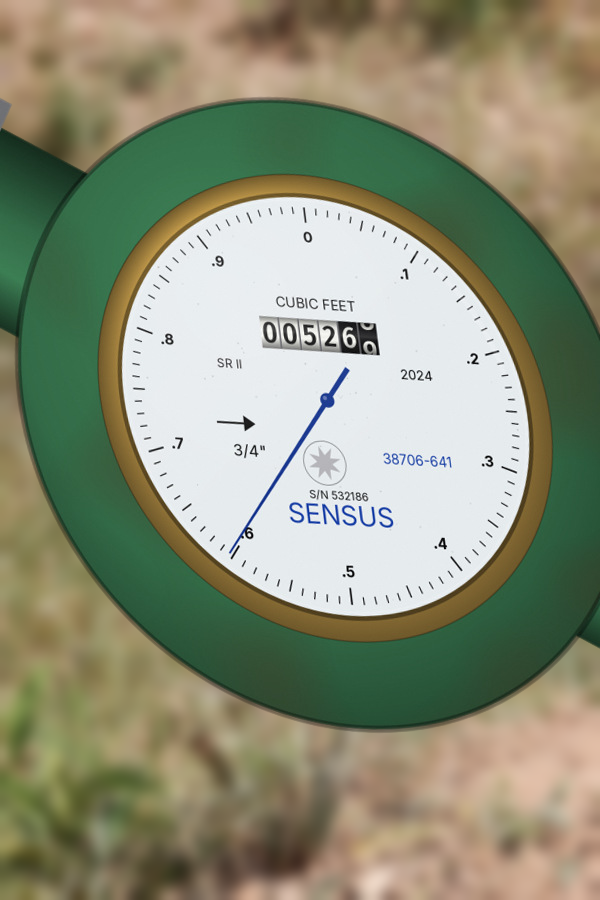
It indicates 5268.60 ft³
